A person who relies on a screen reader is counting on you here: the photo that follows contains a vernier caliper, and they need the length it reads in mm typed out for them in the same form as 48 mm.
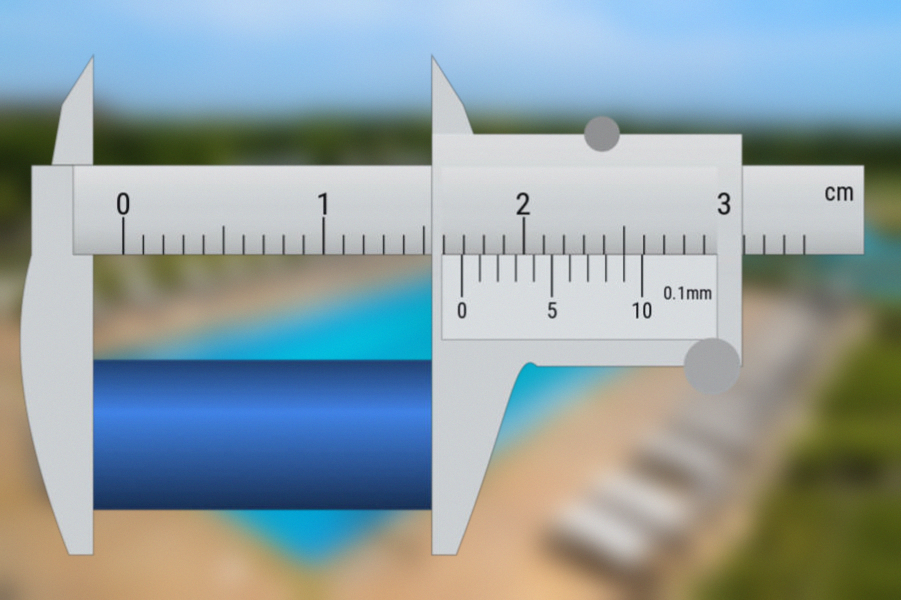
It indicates 16.9 mm
